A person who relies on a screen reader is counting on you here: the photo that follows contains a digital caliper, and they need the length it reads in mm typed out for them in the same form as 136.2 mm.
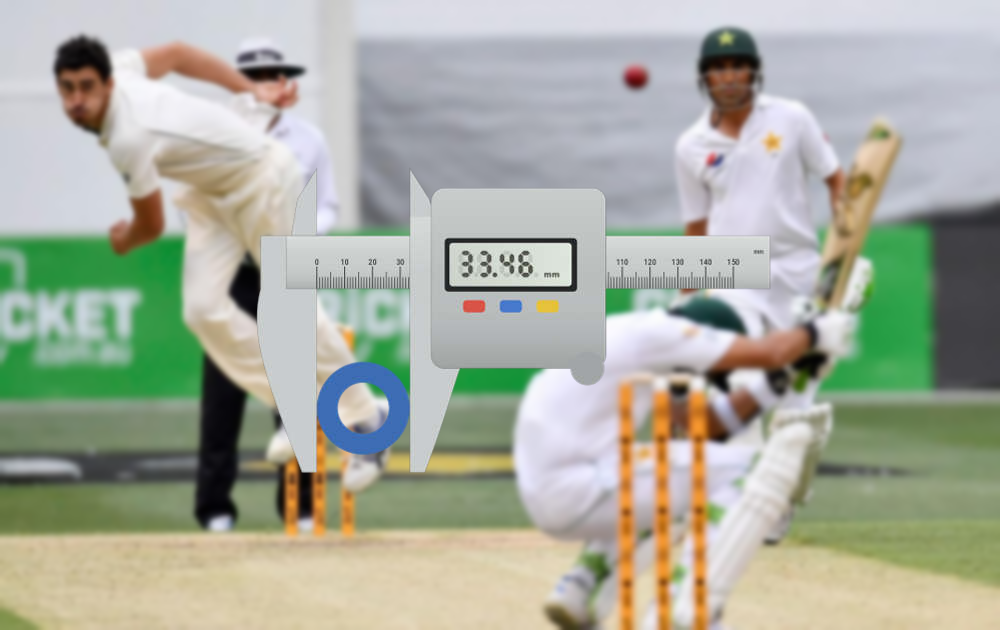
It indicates 33.46 mm
